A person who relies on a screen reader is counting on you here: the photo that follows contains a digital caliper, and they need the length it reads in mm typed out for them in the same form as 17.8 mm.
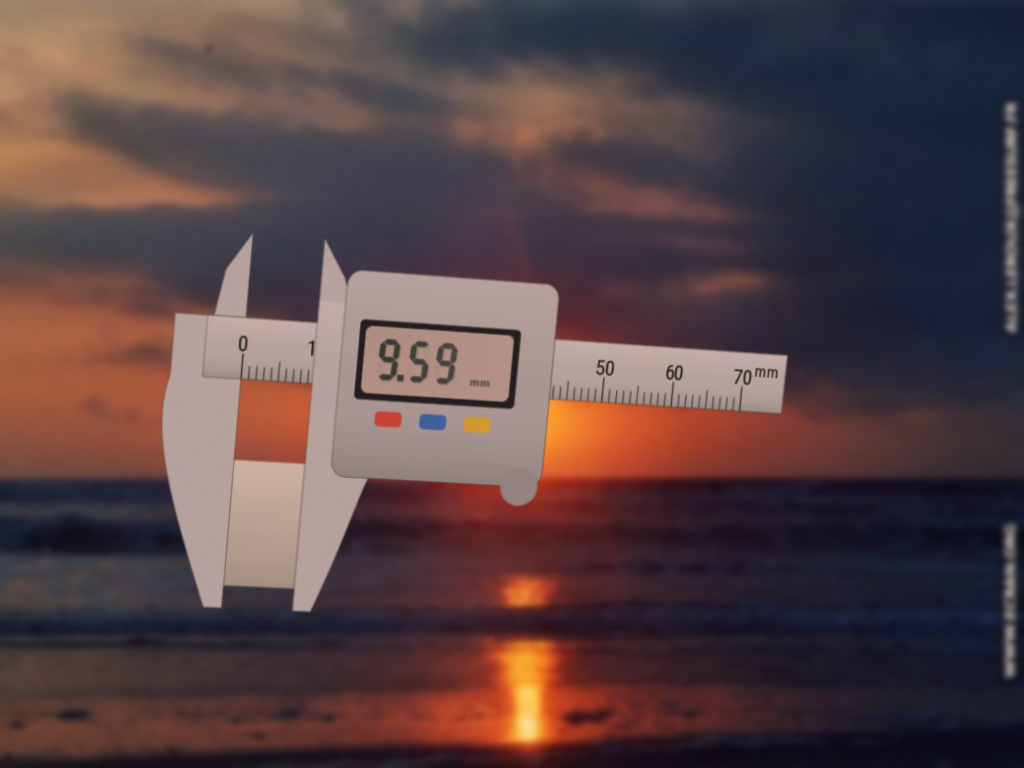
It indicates 9.59 mm
